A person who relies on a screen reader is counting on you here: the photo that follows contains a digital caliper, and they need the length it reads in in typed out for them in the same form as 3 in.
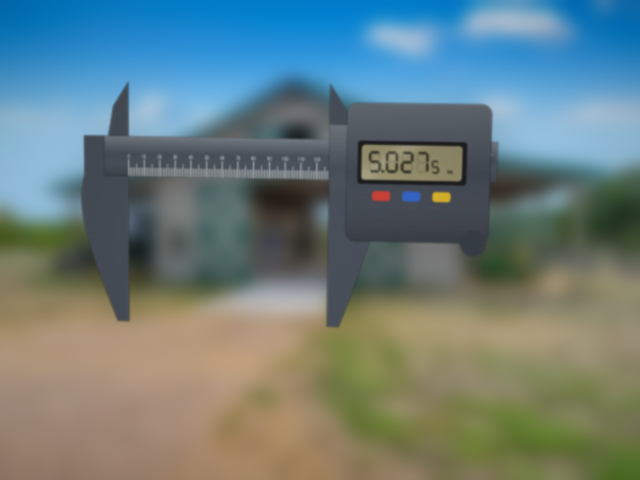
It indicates 5.0275 in
